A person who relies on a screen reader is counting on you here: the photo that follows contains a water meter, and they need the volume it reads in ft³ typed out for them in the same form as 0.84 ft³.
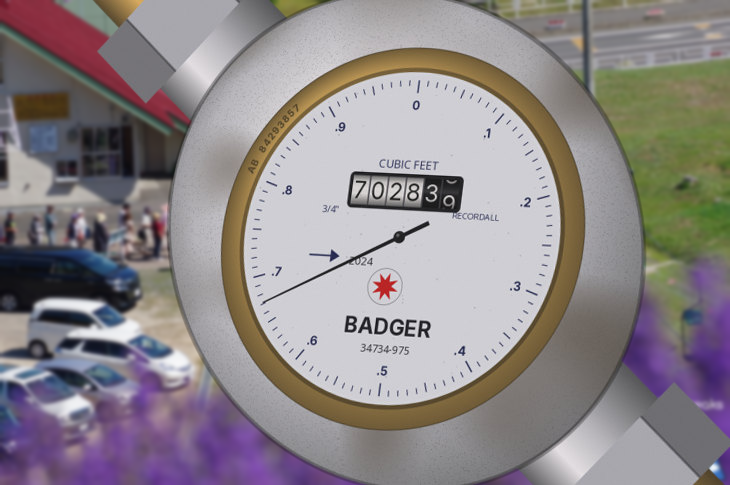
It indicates 702838.67 ft³
